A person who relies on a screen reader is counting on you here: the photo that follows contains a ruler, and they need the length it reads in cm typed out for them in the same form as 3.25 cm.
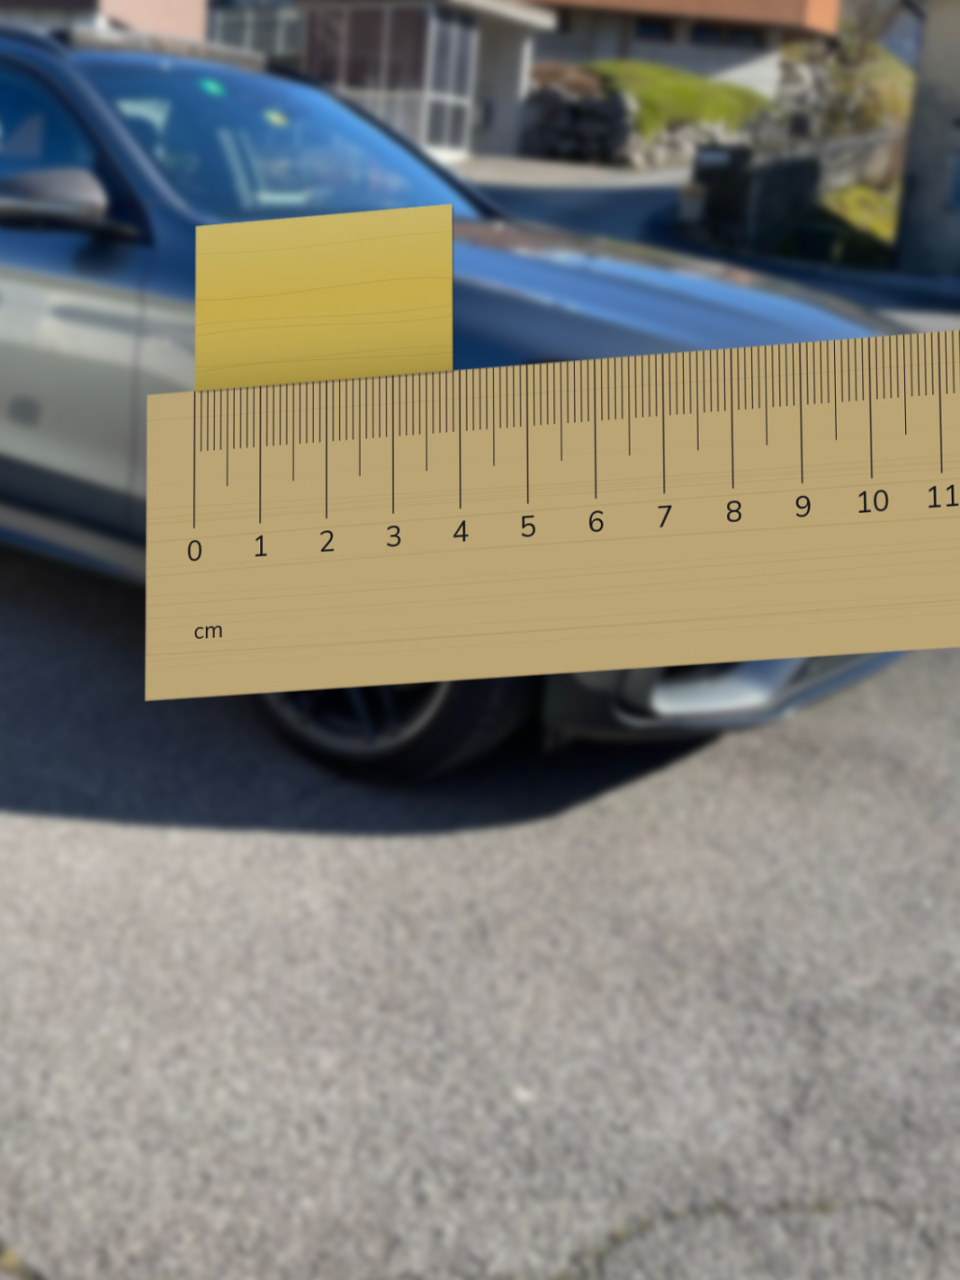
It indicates 3.9 cm
